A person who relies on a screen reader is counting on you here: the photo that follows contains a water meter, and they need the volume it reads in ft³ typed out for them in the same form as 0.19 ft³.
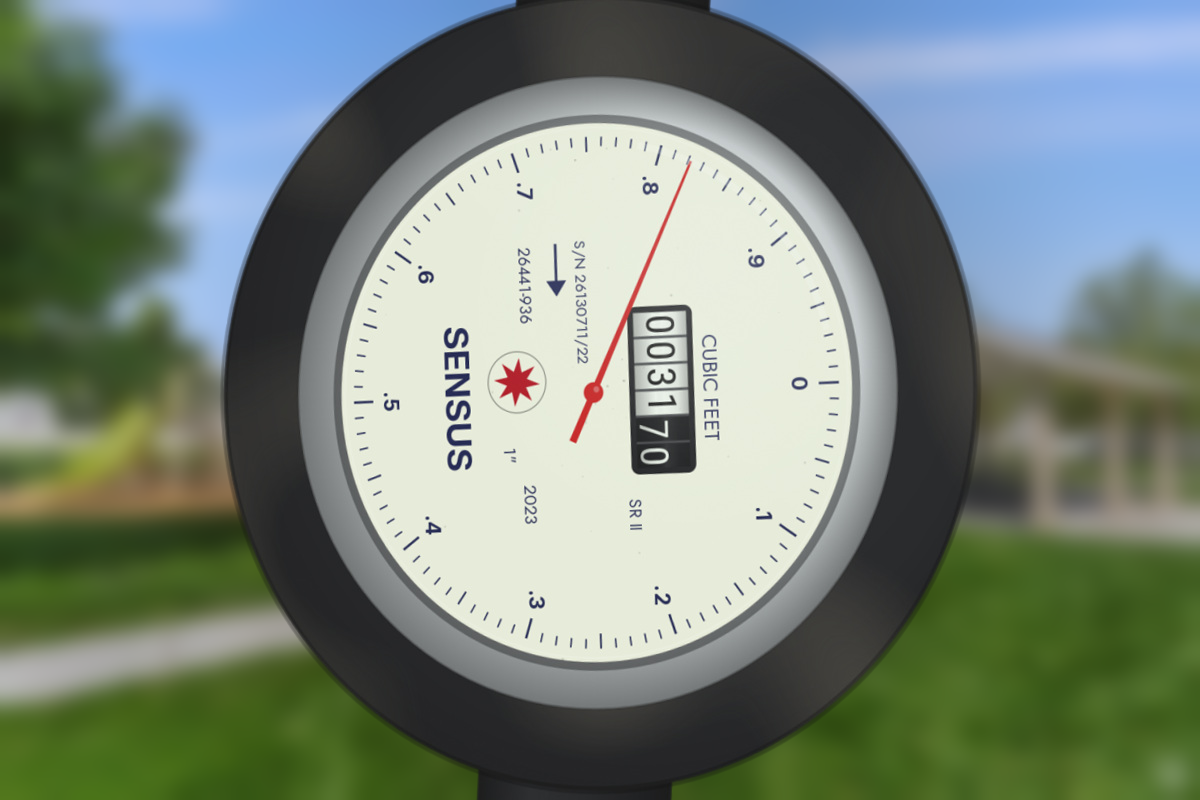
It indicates 3169.82 ft³
